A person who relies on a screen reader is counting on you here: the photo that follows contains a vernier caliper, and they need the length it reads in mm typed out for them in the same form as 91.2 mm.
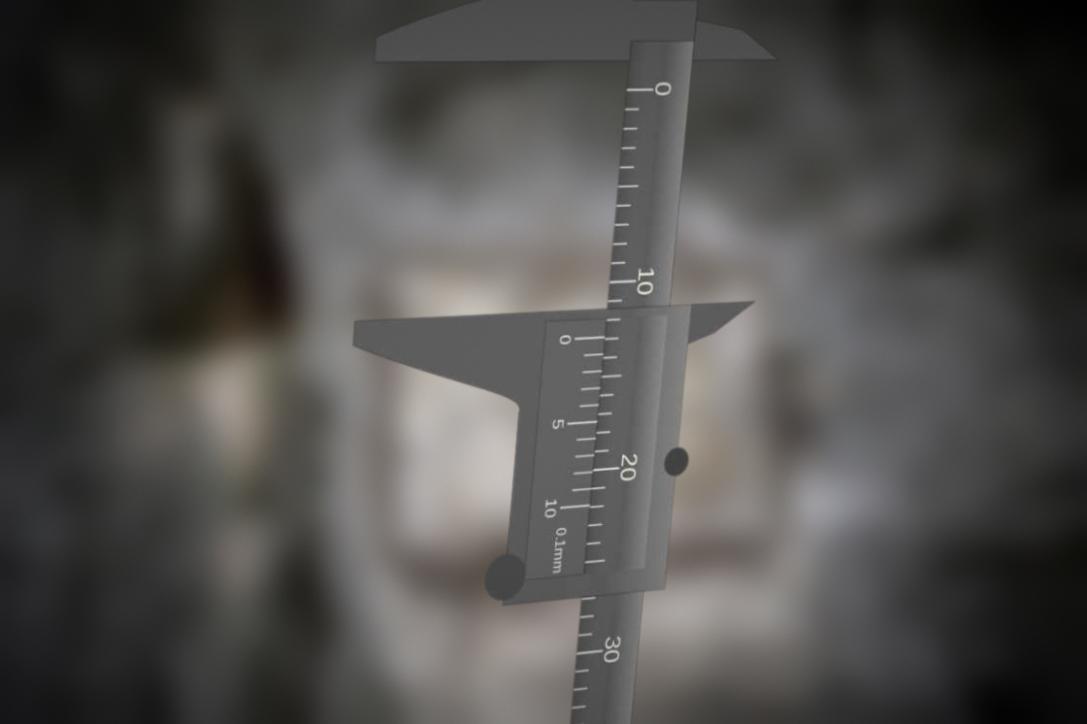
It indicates 12.9 mm
